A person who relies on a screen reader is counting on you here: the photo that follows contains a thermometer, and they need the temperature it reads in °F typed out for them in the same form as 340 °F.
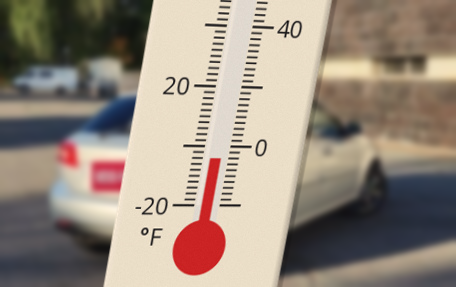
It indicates -4 °F
